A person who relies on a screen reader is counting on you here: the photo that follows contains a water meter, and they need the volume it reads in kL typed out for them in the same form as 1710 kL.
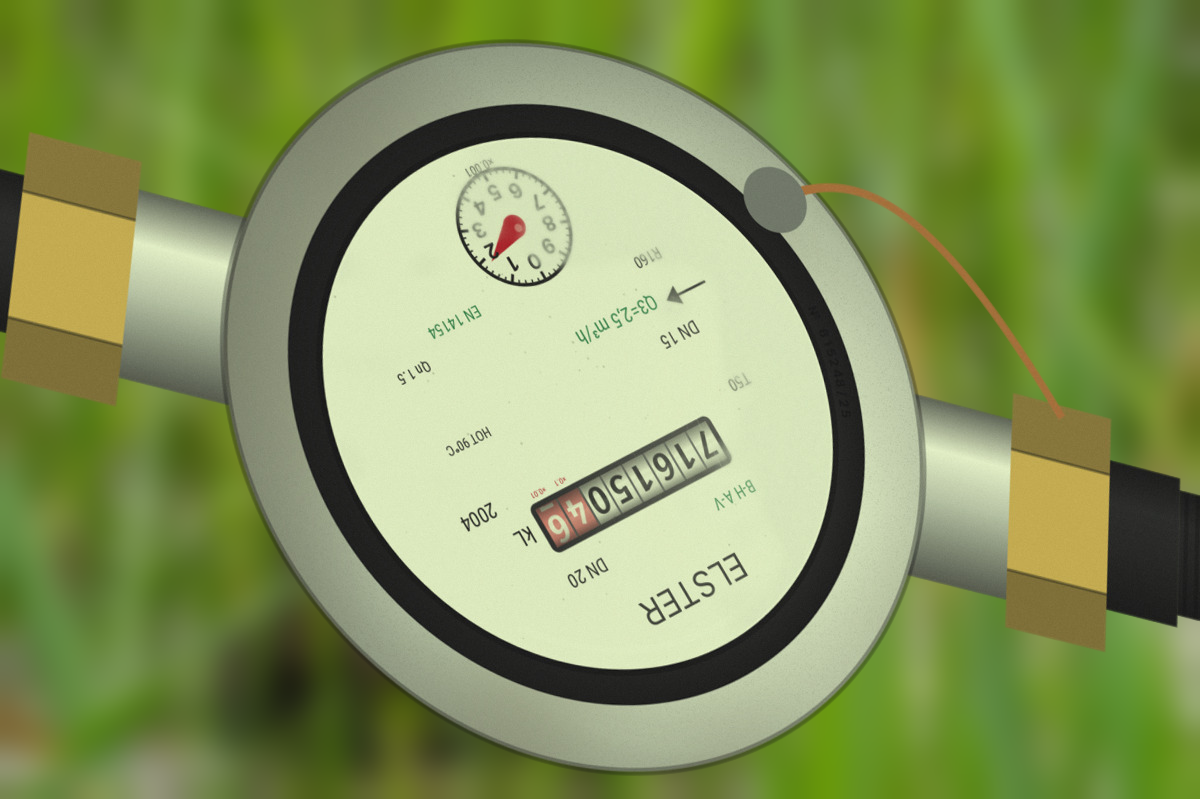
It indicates 716150.461 kL
